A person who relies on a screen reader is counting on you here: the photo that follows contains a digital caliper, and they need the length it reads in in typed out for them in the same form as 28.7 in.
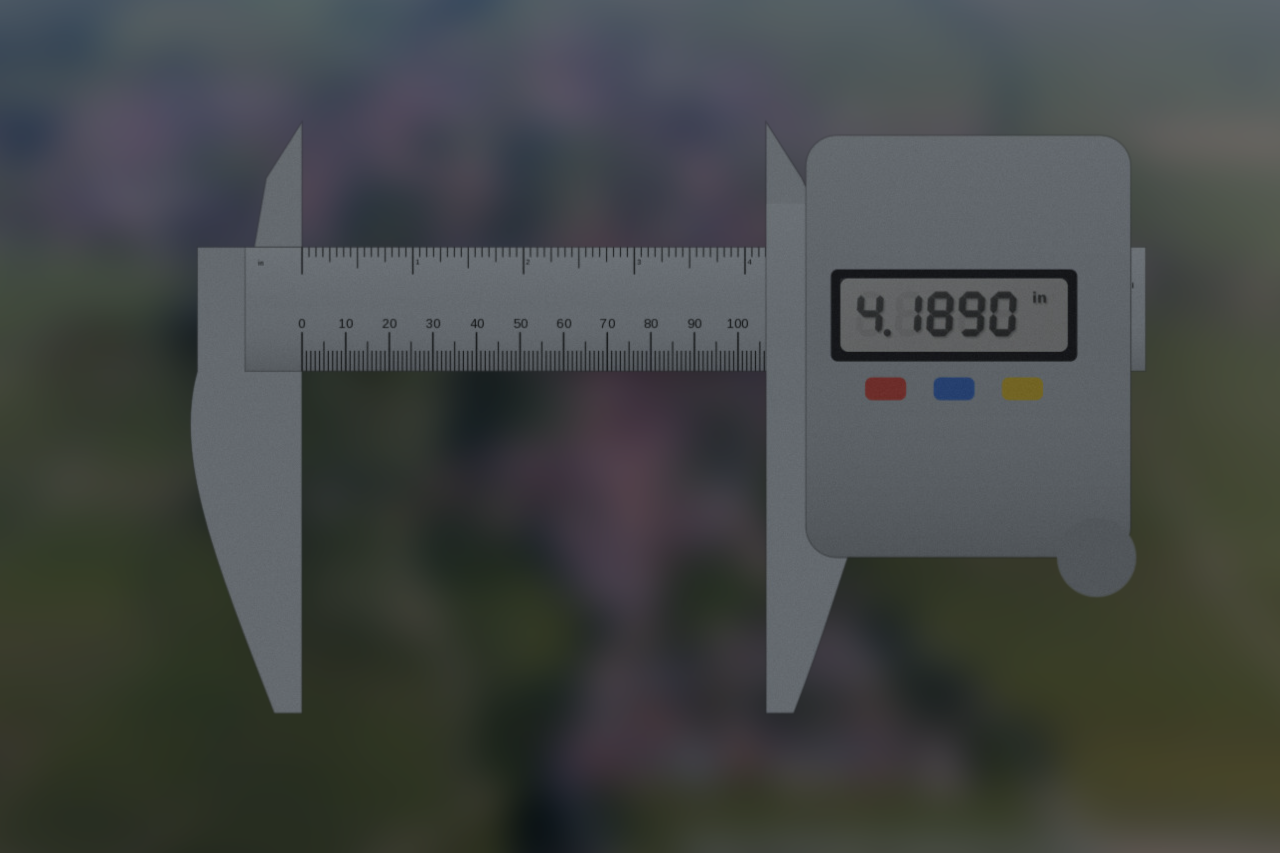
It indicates 4.1890 in
